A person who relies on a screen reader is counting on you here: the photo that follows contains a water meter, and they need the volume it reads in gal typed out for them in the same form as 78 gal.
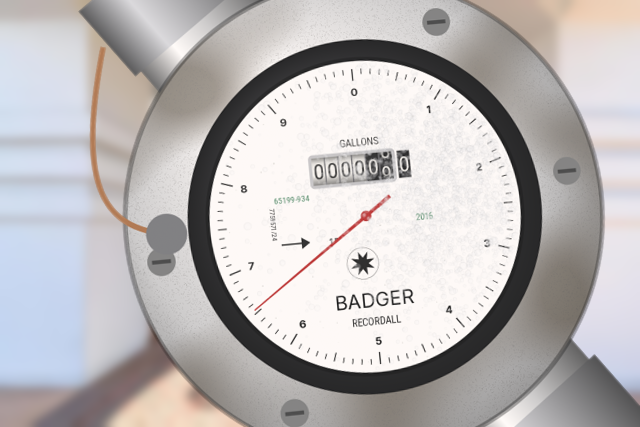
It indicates 86.5 gal
